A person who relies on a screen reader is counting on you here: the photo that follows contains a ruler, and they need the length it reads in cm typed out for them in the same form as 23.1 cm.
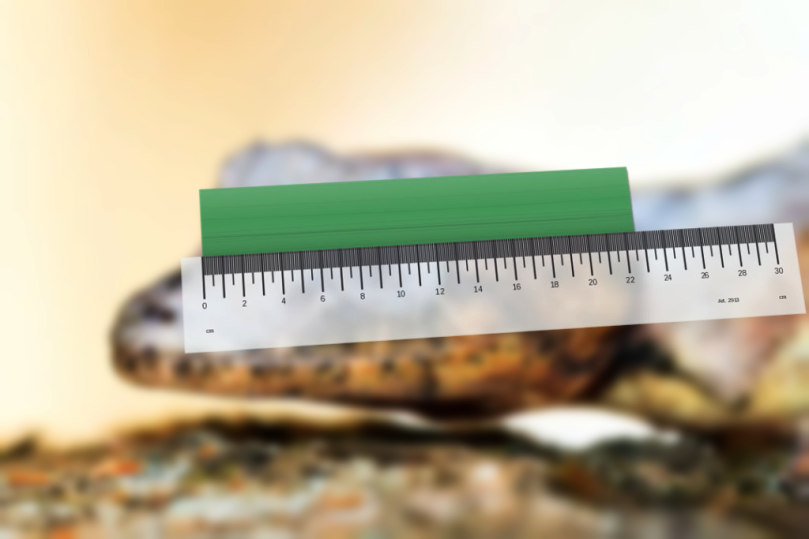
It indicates 22.5 cm
